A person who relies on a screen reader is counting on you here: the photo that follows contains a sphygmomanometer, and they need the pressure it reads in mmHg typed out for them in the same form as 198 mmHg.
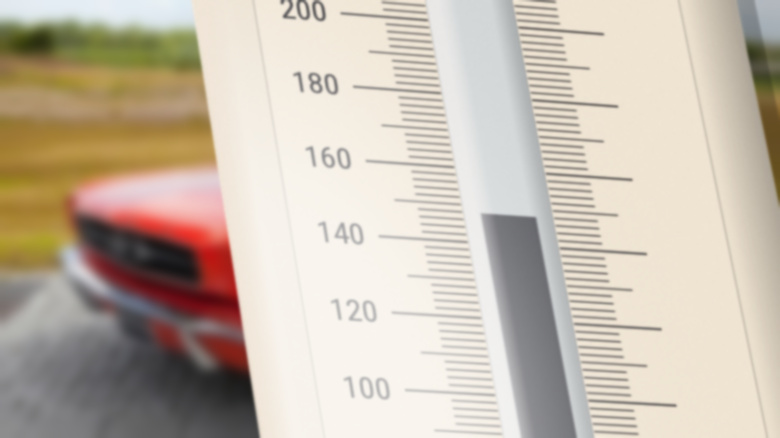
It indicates 148 mmHg
